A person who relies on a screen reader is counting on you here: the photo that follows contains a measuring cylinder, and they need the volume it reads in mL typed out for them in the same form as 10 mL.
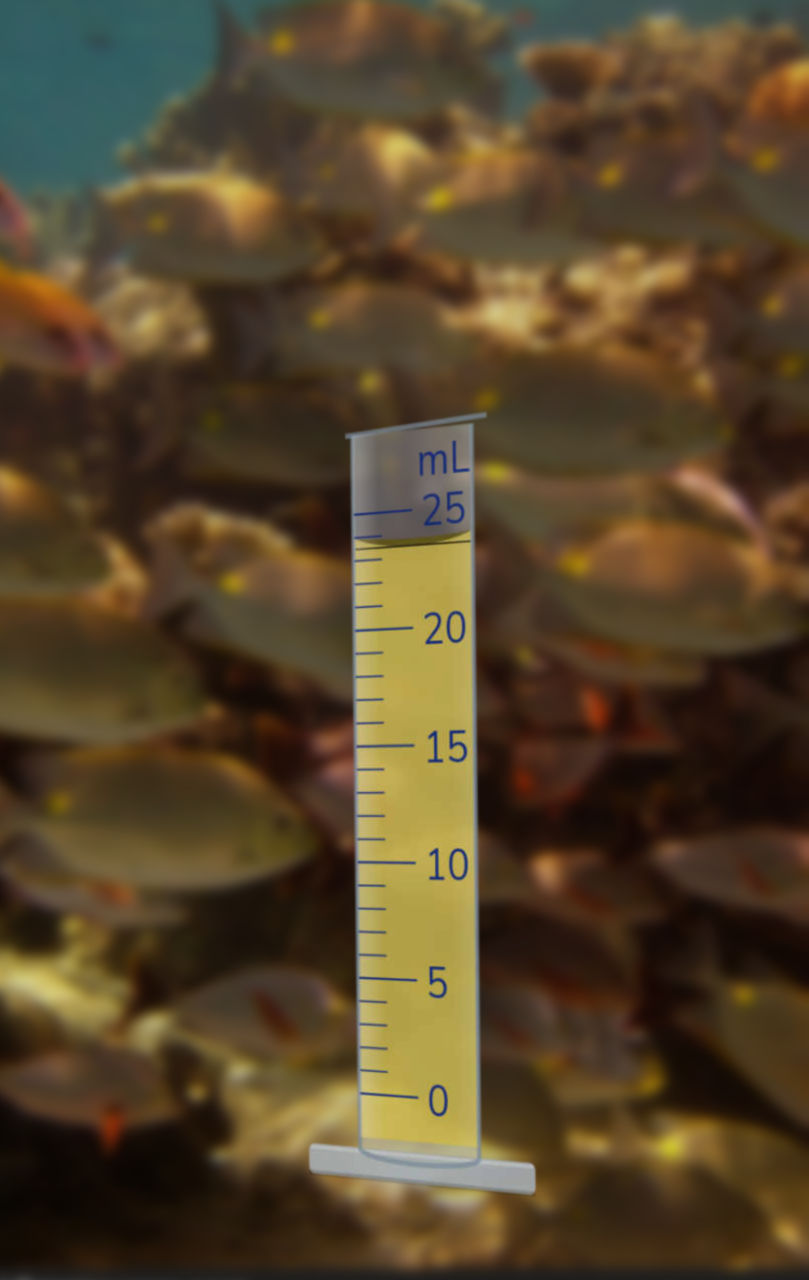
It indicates 23.5 mL
